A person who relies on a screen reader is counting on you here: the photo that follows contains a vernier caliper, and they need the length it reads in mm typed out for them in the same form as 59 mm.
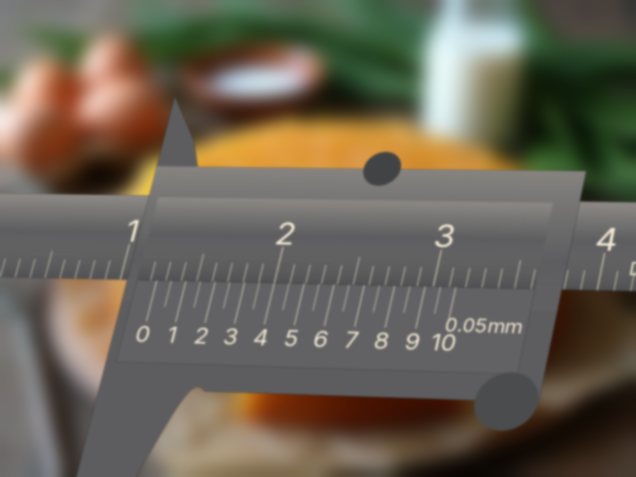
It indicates 12.4 mm
